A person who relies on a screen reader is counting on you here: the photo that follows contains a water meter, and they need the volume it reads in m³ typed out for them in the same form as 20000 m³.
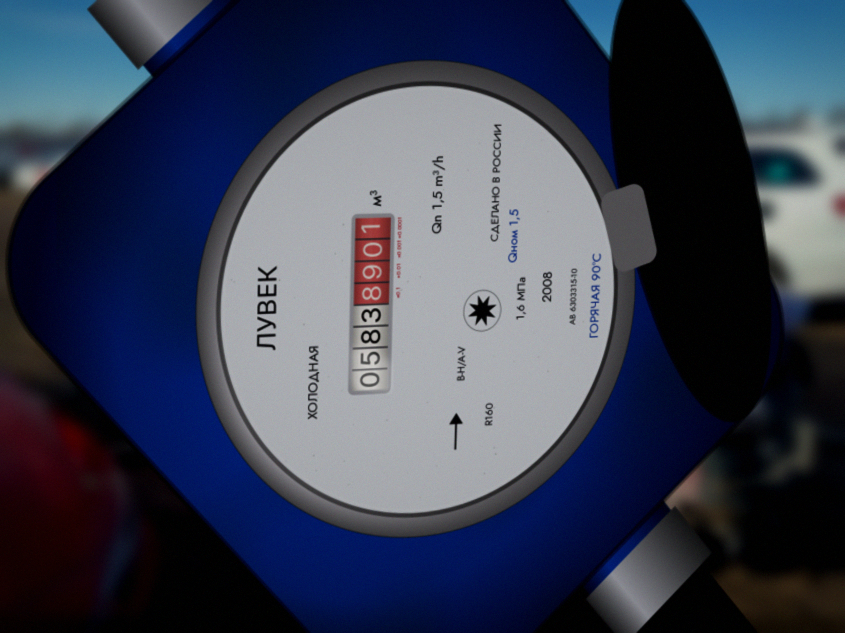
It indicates 583.8901 m³
